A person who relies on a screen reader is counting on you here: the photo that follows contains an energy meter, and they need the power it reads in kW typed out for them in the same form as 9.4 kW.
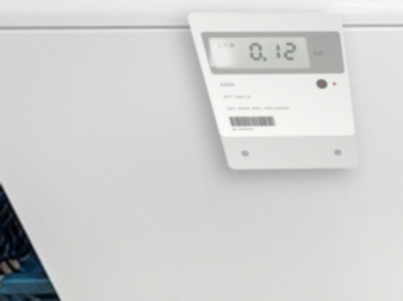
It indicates 0.12 kW
